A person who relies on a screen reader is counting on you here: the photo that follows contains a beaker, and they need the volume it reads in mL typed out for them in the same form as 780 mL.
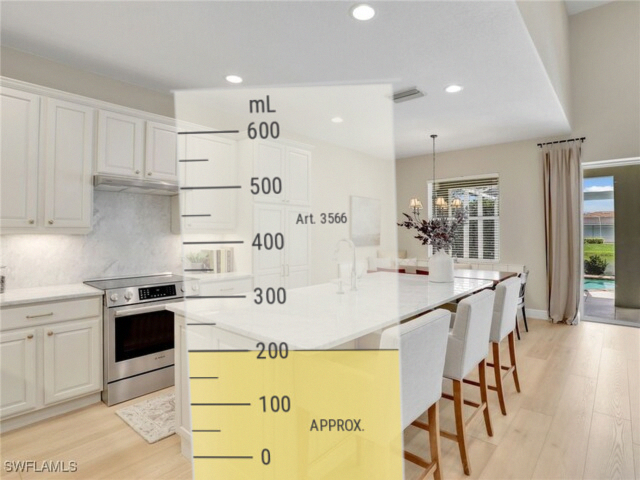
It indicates 200 mL
